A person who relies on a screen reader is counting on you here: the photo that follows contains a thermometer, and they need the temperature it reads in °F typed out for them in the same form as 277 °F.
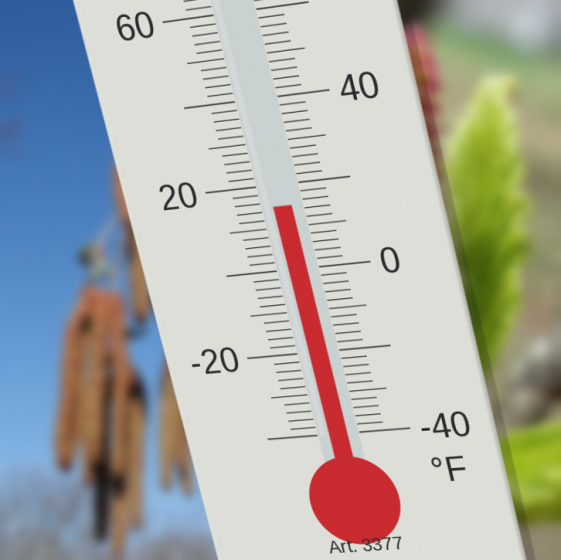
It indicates 15 °F
